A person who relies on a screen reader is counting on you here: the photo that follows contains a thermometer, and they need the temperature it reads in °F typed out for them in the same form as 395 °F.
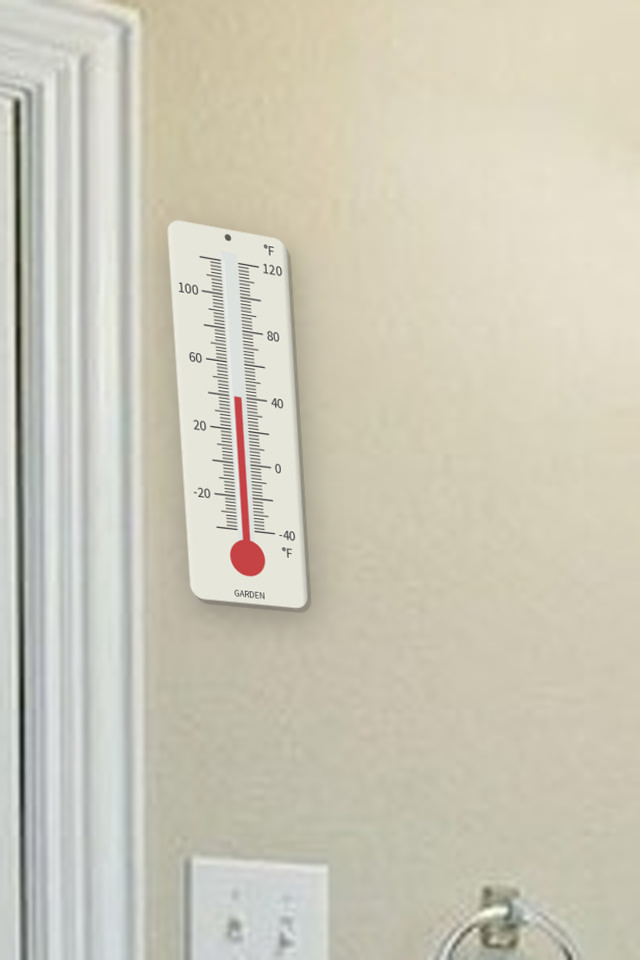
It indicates 40 °F
